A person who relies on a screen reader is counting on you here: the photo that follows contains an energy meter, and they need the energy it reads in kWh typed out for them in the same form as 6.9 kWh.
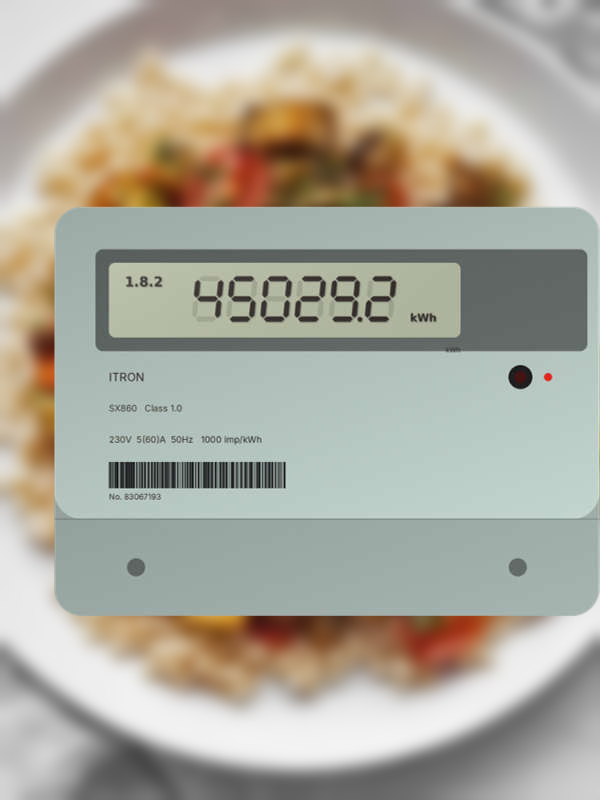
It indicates 45029.2 kWh
